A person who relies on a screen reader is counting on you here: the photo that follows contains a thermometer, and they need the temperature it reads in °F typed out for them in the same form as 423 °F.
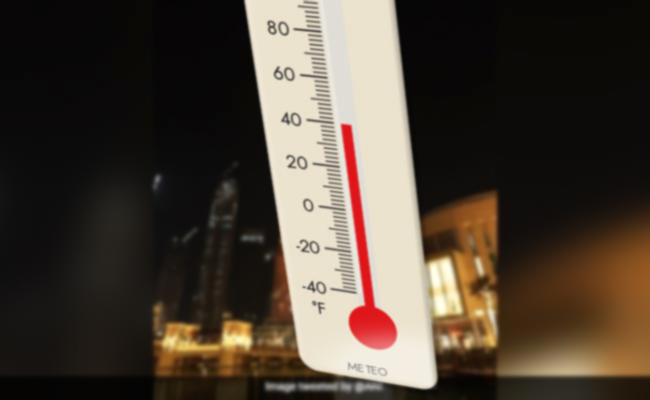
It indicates 40 °F
